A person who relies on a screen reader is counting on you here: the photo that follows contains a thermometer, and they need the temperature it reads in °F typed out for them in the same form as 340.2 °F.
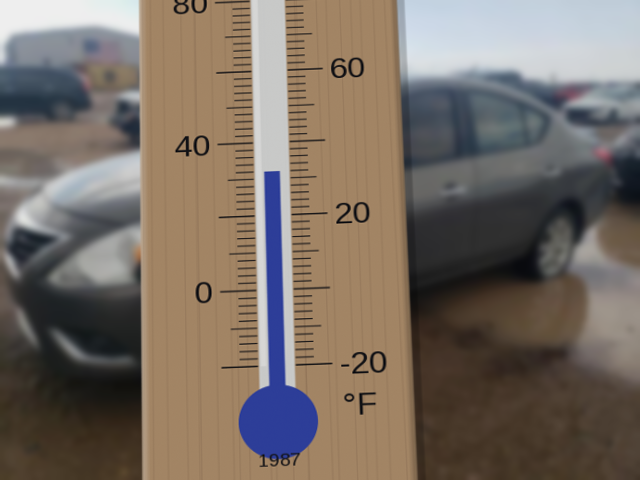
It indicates 32 °F
